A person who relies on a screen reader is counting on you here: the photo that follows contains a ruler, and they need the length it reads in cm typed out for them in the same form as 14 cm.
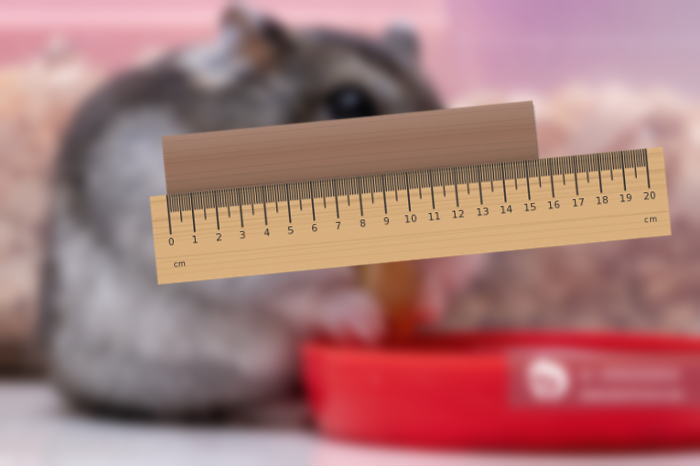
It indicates 15.5 cm
